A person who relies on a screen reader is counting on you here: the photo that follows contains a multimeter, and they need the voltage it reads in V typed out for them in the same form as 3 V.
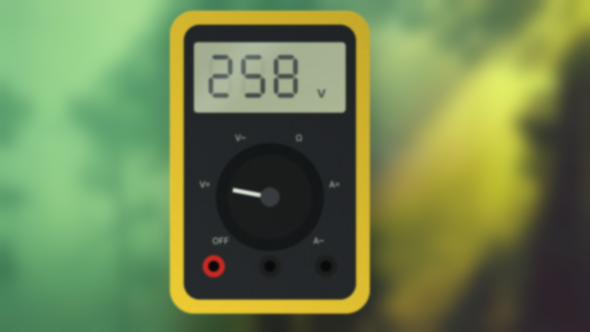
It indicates 258 V
